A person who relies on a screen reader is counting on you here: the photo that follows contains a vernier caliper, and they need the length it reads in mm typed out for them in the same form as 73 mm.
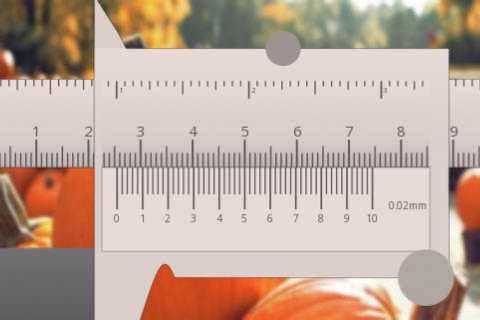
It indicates 25.5 mm
